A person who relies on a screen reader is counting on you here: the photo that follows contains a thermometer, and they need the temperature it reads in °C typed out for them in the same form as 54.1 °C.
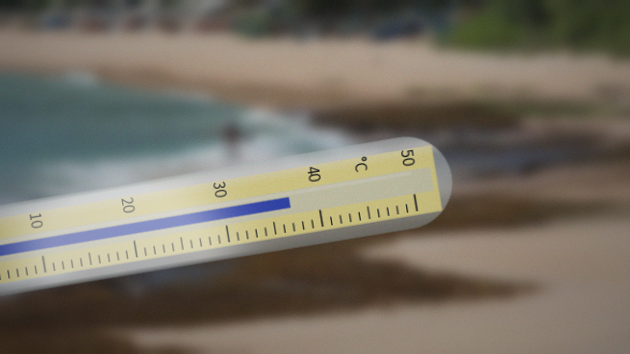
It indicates 37 °C
